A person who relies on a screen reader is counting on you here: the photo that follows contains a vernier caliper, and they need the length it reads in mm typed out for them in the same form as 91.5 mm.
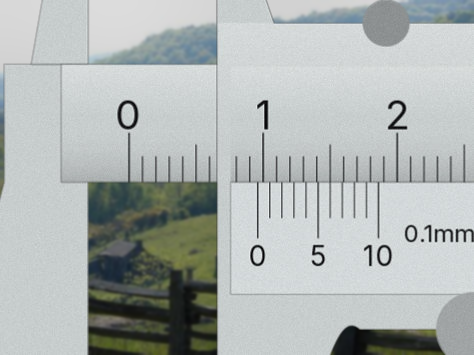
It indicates 9.6 mm
